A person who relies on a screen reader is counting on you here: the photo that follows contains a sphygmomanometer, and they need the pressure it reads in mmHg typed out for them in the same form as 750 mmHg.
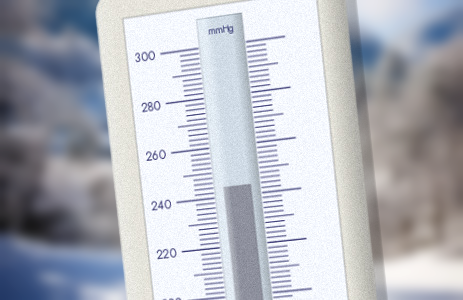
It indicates 244 mmHg
